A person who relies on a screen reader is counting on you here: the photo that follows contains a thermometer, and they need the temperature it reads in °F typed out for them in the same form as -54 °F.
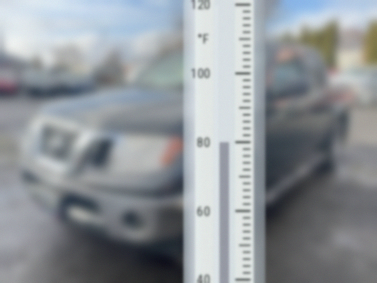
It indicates 80 °F
